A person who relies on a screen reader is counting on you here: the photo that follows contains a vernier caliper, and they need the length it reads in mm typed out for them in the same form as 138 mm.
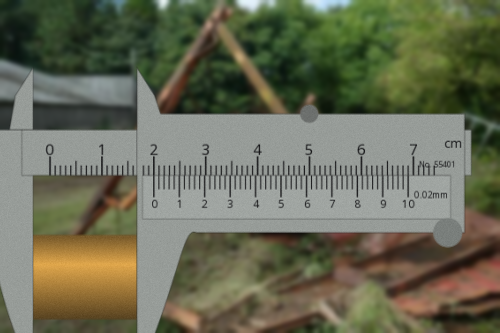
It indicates 20.0 mm
